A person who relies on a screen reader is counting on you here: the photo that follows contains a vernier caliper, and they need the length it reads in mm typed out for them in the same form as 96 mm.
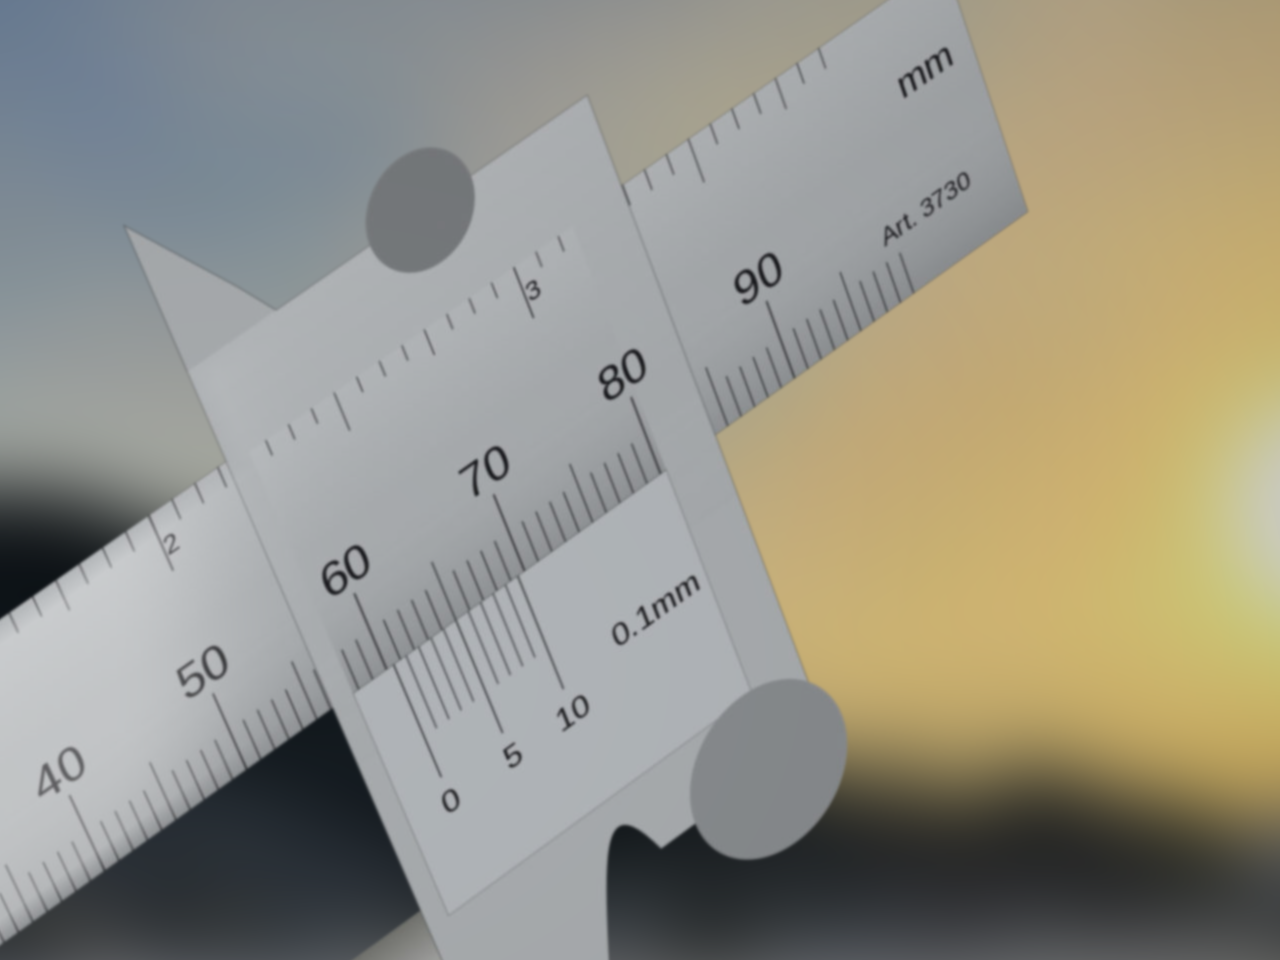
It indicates 60.5 mm
